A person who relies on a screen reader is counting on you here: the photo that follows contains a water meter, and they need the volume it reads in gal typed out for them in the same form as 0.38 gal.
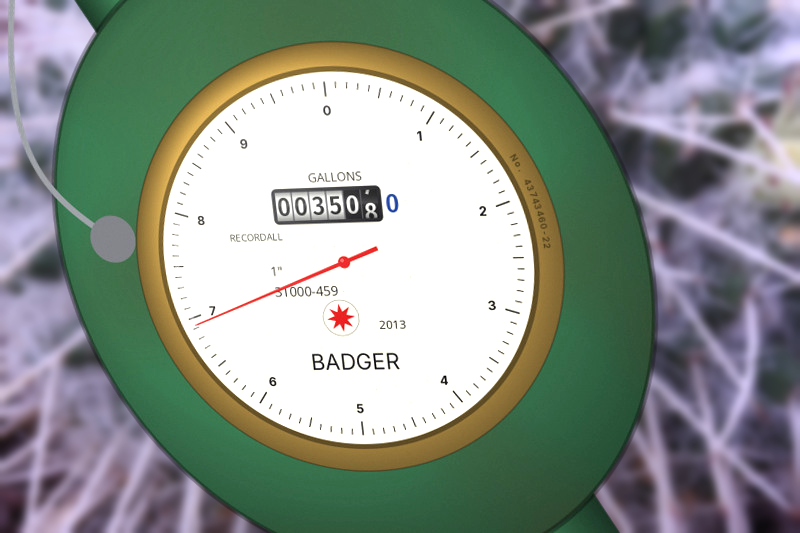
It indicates 35076.9 gal
